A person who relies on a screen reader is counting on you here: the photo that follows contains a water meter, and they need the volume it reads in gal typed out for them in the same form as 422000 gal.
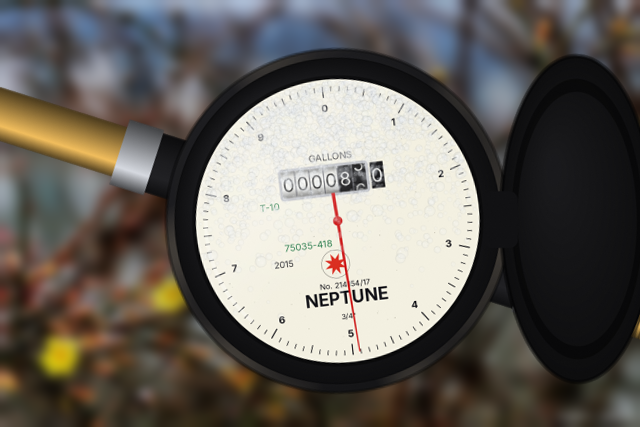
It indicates 854.9 gal
